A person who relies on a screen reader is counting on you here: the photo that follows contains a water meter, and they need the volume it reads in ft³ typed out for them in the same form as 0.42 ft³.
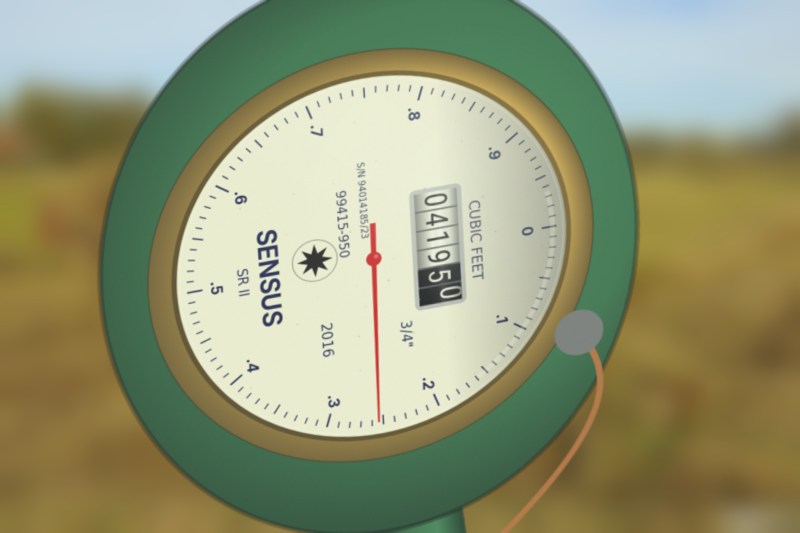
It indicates 41950.25 ft³
